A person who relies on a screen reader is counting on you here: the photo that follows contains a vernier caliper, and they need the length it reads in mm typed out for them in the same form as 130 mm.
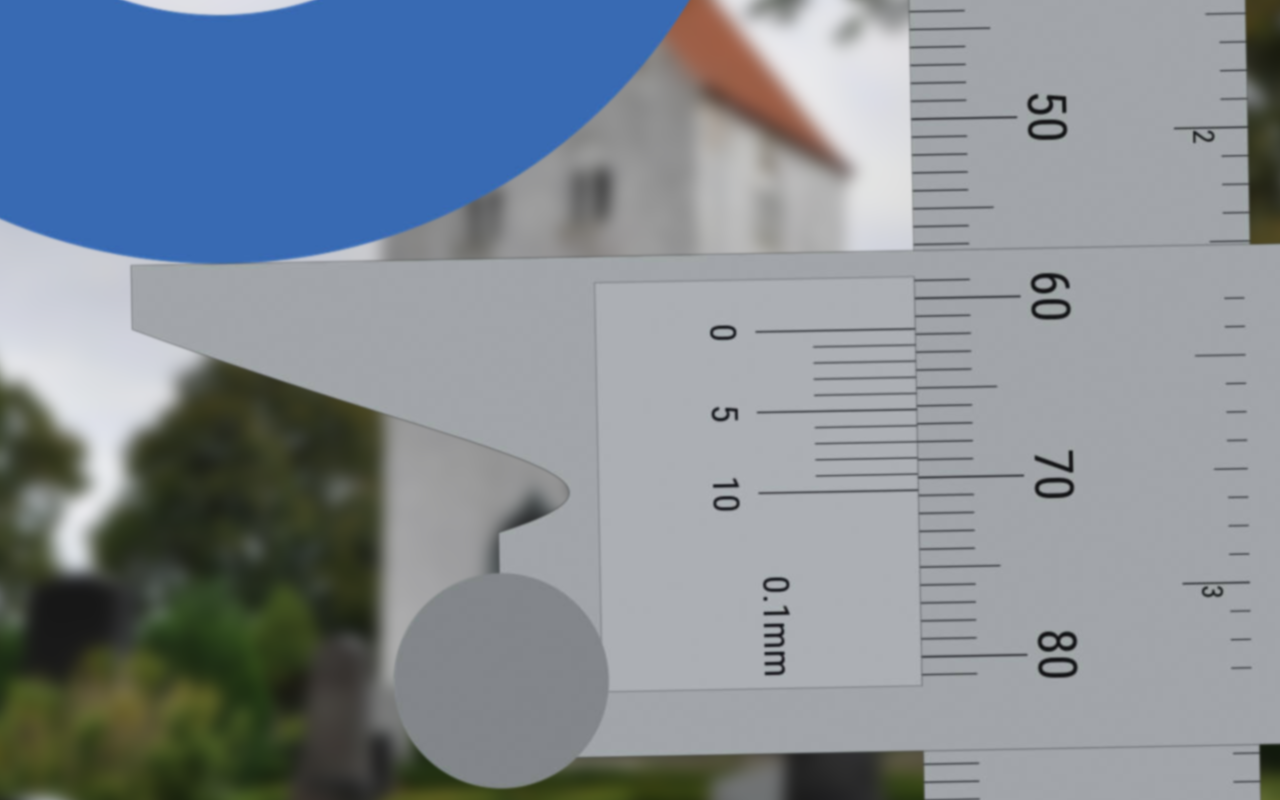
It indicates 61.7 mm
